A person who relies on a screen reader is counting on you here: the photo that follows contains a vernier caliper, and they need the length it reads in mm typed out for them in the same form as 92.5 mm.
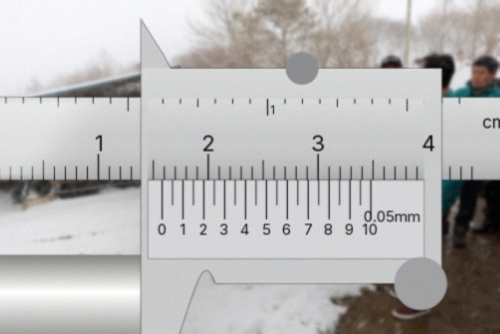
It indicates 15.8 mm
